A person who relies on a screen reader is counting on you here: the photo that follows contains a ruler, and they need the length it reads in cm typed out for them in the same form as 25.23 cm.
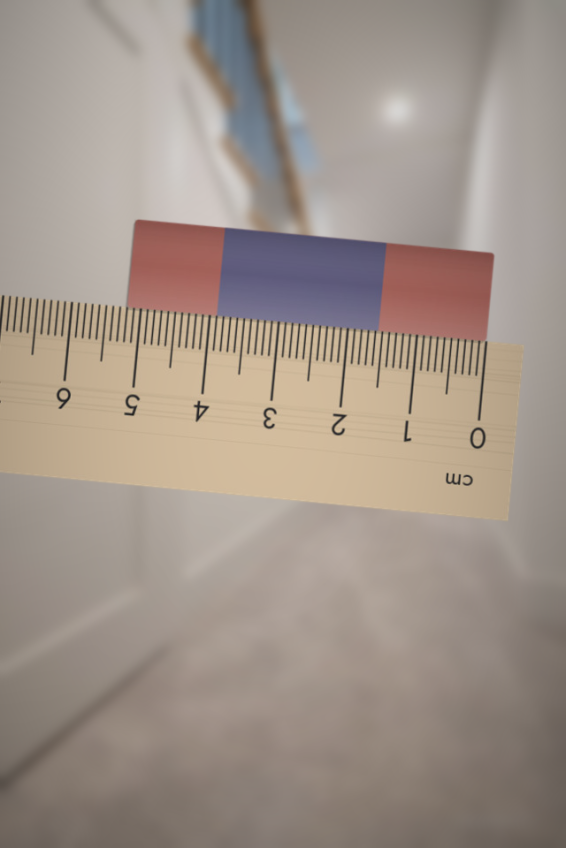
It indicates 5.2 cm
